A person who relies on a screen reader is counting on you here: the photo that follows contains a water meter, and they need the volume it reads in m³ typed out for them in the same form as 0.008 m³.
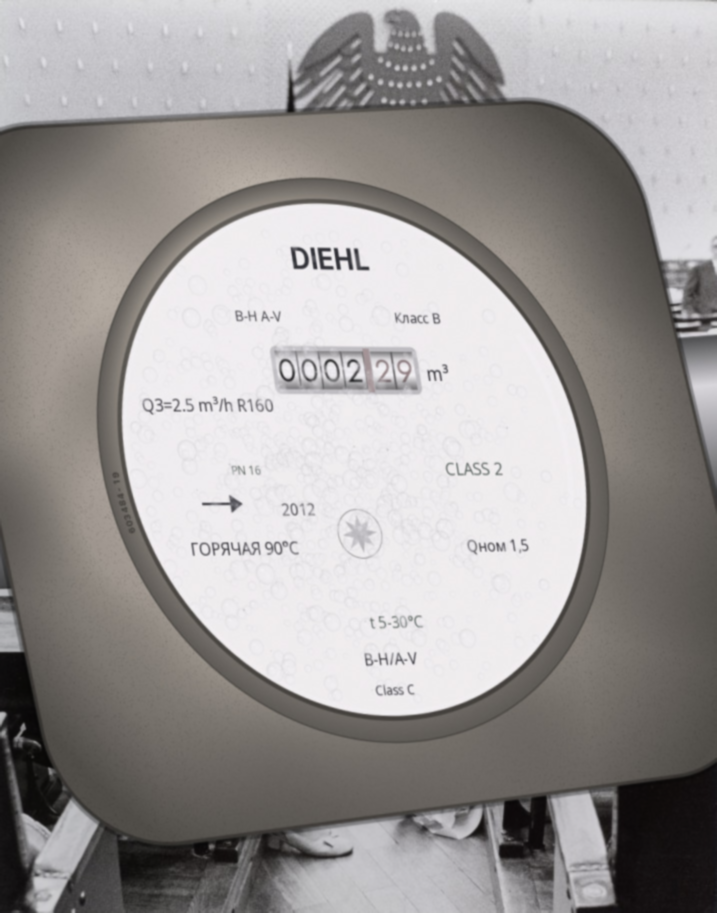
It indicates 2.29 m³
